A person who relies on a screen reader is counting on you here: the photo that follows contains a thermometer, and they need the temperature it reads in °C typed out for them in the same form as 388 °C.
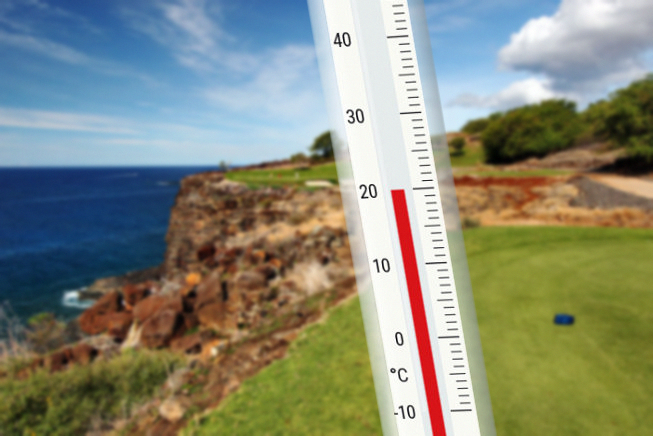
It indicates 20 °C
